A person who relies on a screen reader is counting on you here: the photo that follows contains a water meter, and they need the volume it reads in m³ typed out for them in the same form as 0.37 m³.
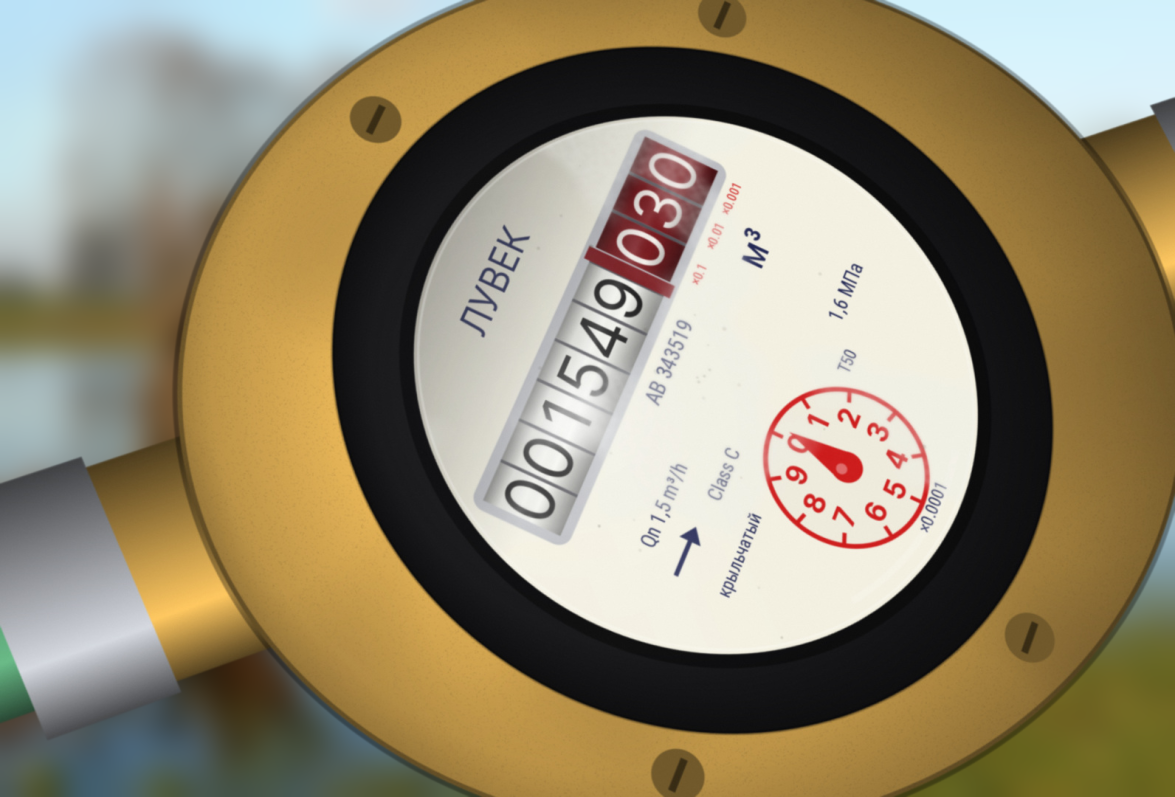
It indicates 1549.0300 m³
